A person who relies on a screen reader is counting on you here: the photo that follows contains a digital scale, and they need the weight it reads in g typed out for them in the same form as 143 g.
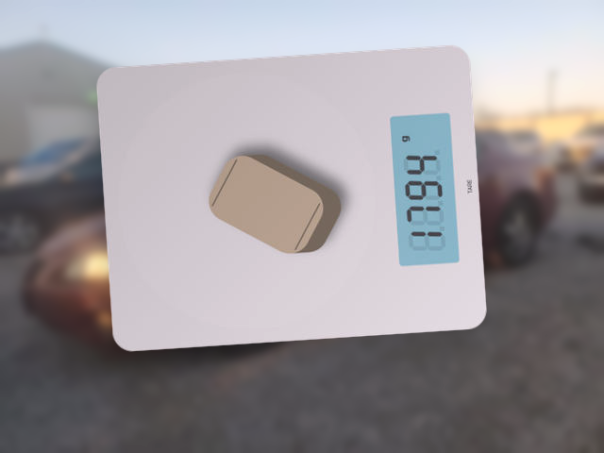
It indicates 1794 g
